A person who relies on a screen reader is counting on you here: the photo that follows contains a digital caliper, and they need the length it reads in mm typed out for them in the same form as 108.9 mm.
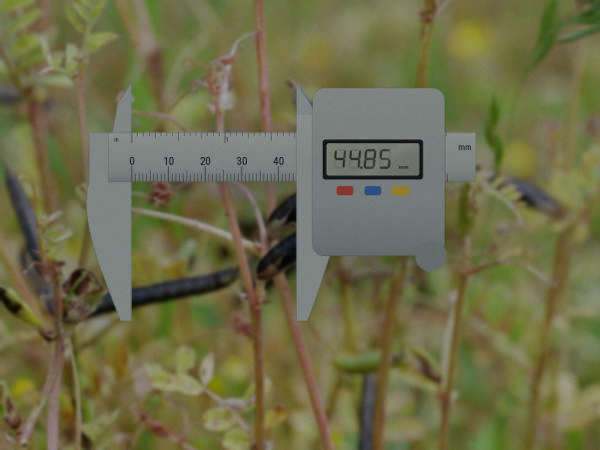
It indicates 44.85 mm
